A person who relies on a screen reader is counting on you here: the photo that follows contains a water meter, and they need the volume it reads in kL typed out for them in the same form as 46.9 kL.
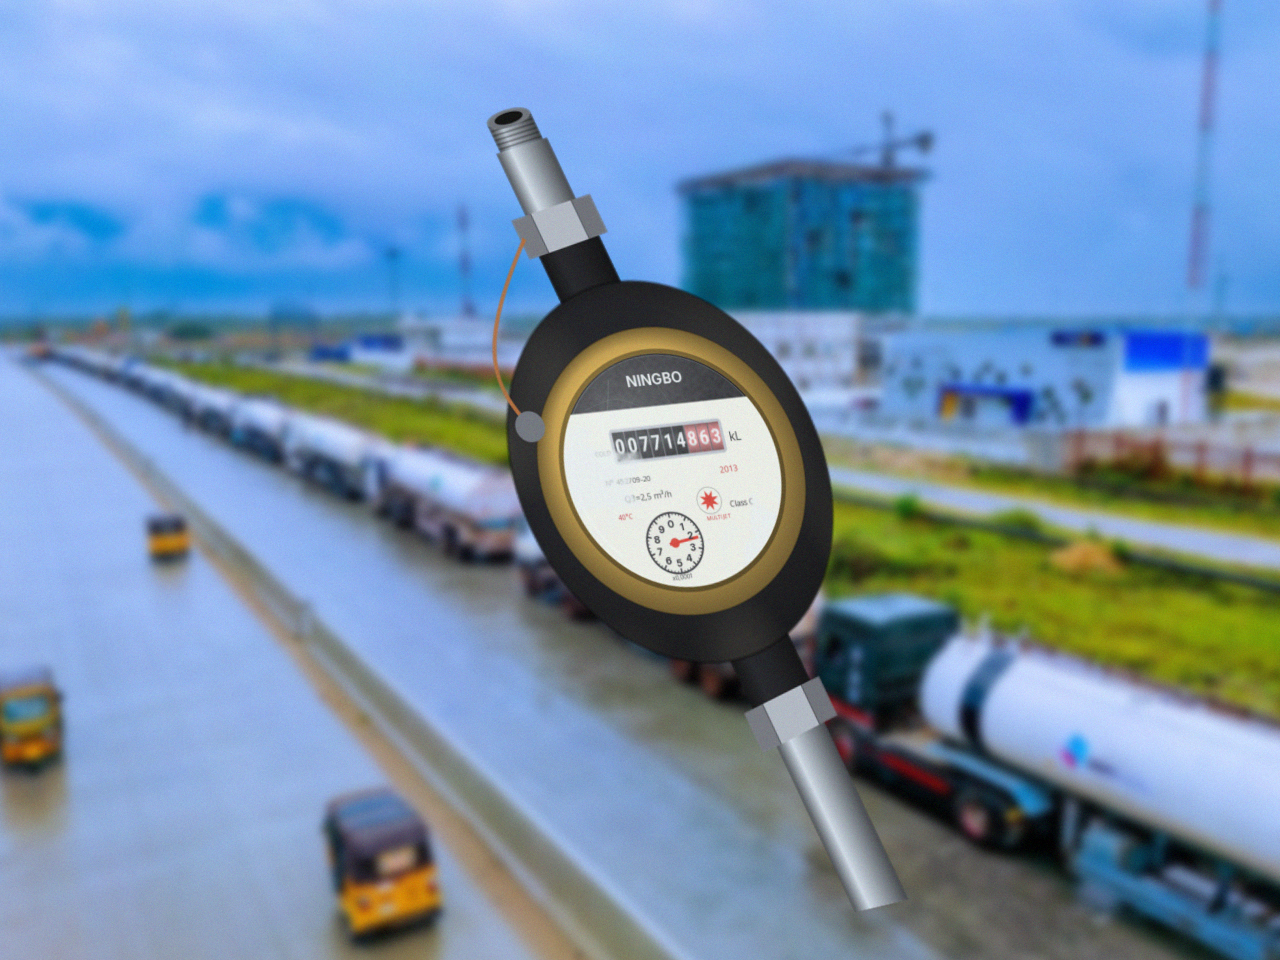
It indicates 7714.8632 kL
